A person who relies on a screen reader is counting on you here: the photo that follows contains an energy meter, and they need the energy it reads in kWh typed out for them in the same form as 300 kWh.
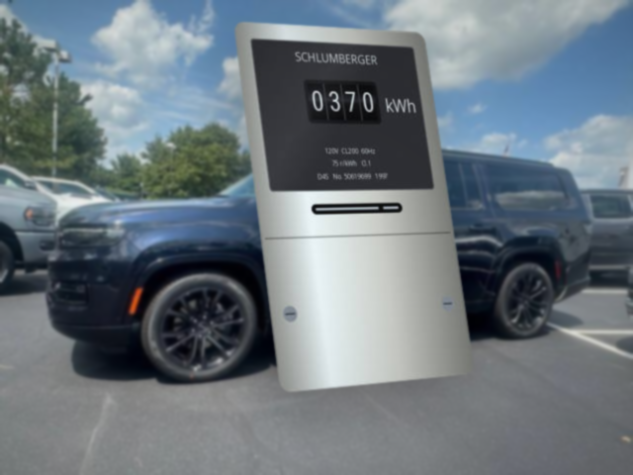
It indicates 370 kWh
